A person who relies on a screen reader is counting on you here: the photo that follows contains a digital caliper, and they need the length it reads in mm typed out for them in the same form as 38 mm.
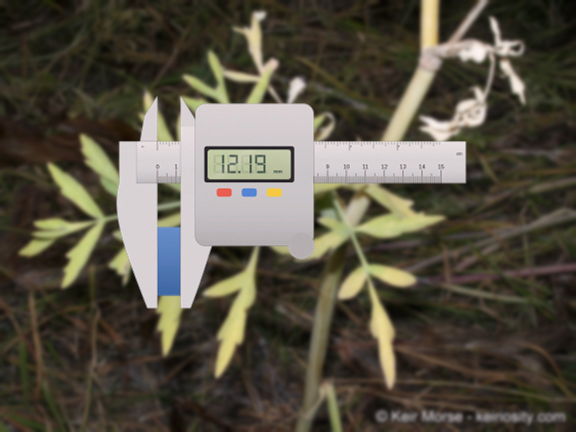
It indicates 12.19 mm
